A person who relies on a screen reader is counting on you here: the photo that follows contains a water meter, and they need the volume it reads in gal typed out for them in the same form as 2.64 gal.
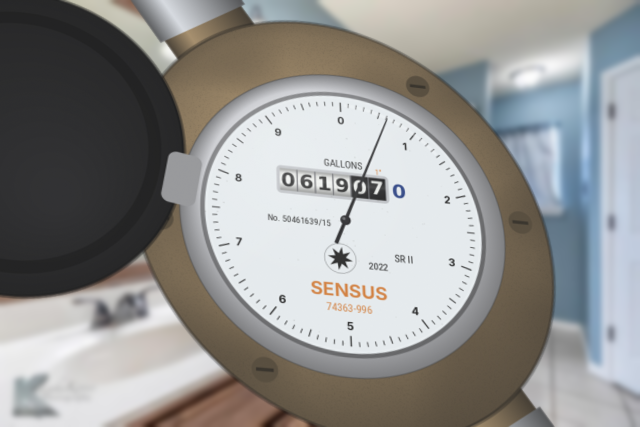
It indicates 619070.6 gal
